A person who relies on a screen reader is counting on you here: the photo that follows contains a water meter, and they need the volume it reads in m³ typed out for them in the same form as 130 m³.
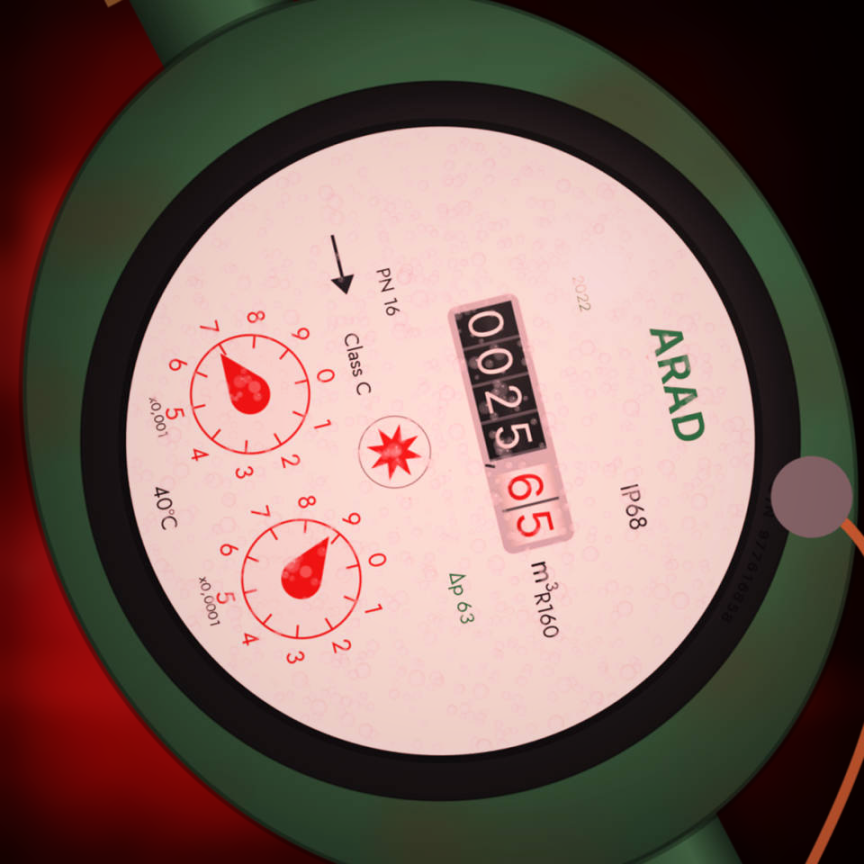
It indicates 25.6568 m³
